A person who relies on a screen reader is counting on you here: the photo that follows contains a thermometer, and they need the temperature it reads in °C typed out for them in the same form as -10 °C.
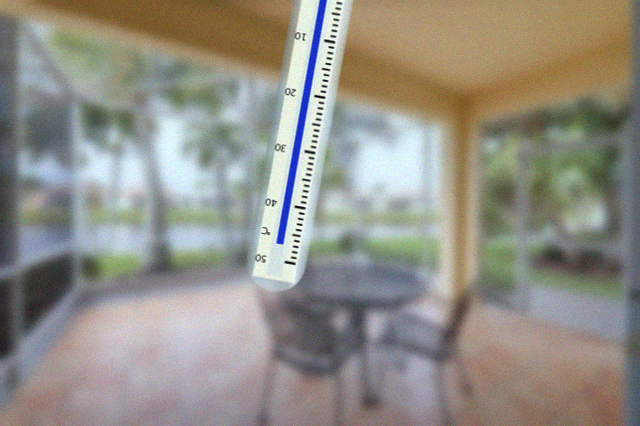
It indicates 47 °C
